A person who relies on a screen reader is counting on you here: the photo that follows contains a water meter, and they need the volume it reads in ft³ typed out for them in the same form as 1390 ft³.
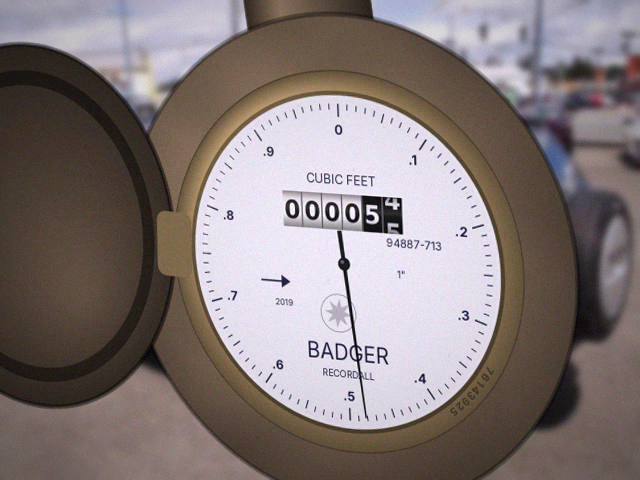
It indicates 54.48 ft³
